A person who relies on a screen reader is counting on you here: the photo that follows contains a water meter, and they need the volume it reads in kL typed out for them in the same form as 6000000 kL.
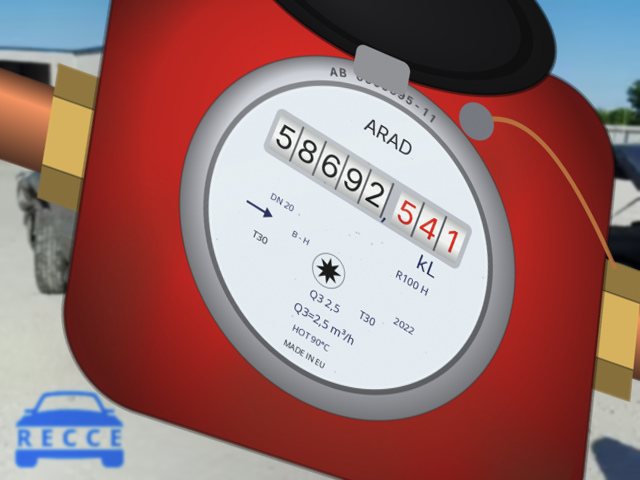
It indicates 58692.541 kL
